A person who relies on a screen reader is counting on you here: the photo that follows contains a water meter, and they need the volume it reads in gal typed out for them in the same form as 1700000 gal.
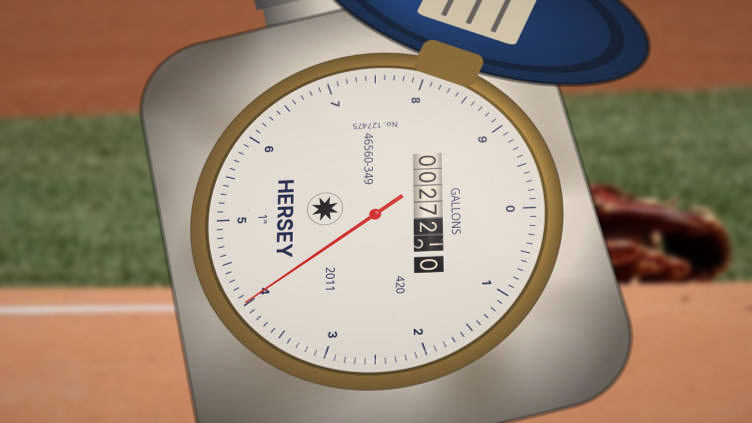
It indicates 27214.0 gal
